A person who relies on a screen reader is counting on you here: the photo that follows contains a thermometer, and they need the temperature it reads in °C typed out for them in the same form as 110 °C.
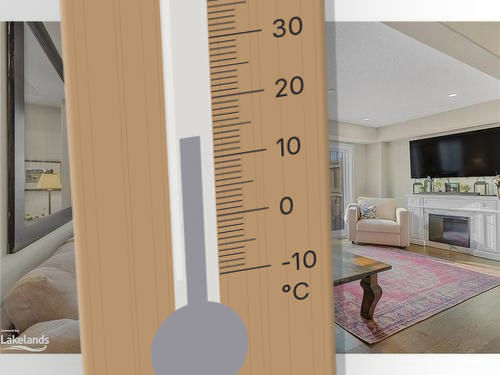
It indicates 14 °C
